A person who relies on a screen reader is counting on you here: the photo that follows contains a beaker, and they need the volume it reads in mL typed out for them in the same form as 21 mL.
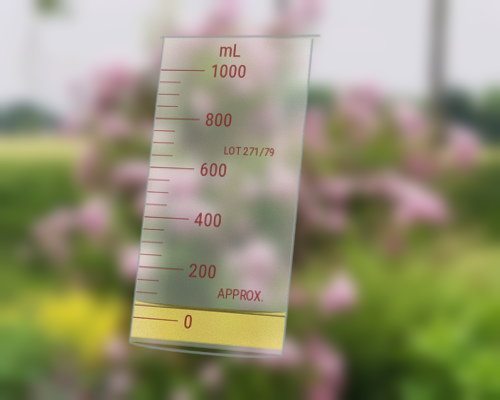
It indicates 50 mL
